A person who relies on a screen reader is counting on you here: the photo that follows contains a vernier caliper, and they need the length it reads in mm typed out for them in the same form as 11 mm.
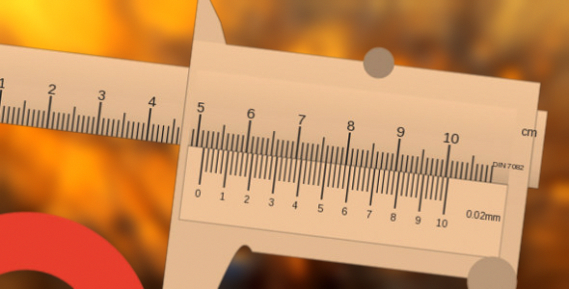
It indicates 51.5 mm
